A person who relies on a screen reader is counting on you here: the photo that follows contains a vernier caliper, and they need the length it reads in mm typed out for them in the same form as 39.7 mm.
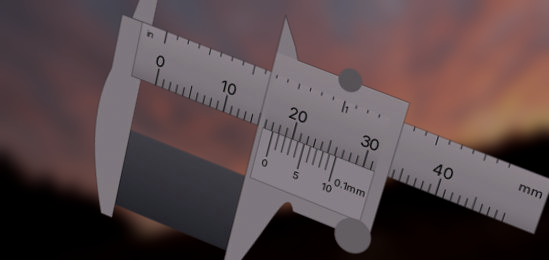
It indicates 17.2 mm
